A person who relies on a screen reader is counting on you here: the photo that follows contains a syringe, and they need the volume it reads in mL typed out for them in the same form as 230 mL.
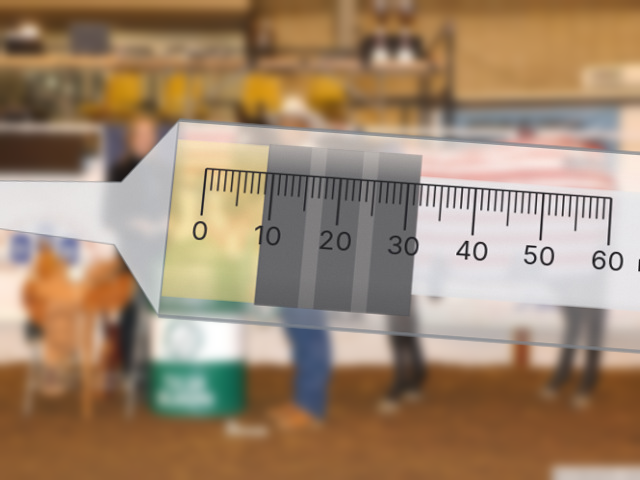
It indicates 9 mL
